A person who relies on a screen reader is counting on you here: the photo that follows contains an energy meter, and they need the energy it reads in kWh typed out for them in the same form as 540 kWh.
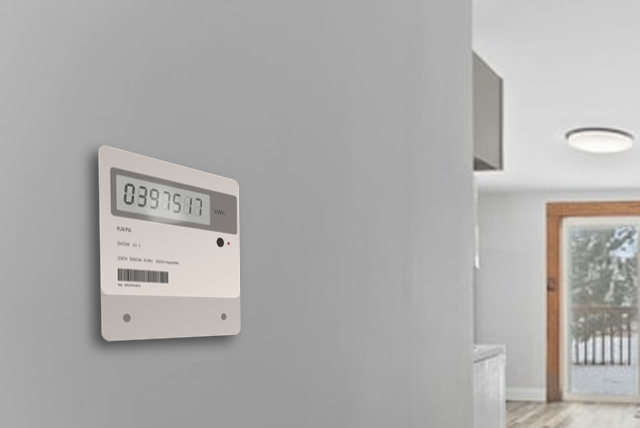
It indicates 397517 kWh
